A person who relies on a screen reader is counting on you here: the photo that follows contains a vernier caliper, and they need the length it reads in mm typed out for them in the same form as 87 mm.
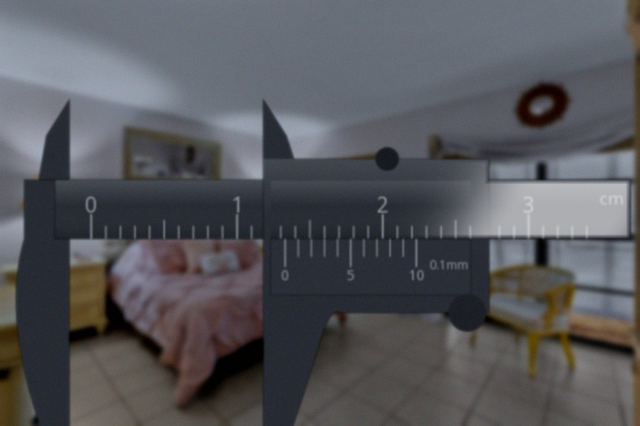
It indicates 13.3 mm
